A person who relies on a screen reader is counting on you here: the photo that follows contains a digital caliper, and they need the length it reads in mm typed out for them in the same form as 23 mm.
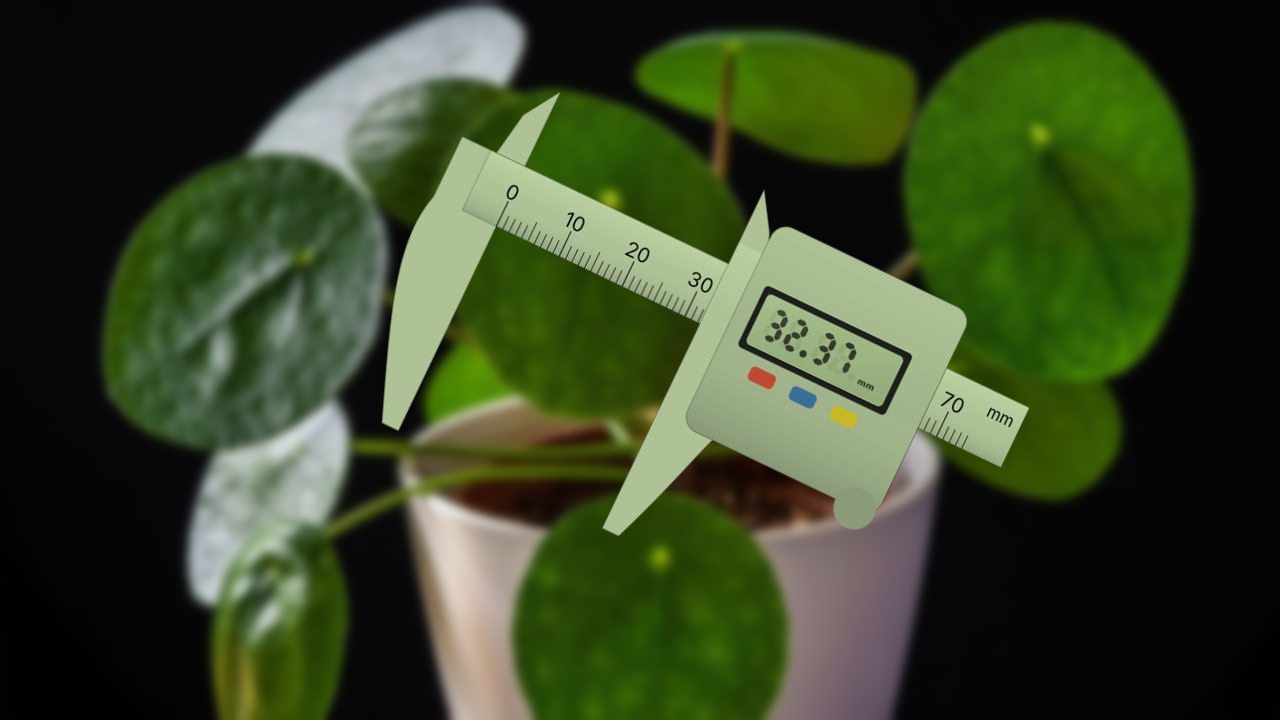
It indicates 32.37 mm
